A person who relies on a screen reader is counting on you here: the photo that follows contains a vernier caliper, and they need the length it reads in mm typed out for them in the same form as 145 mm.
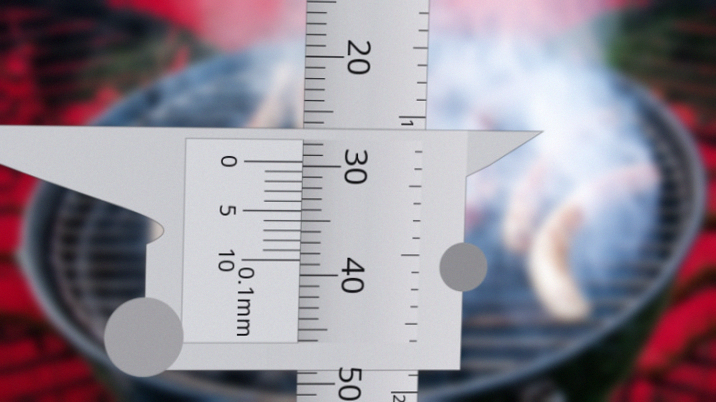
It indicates 29.6 mm
